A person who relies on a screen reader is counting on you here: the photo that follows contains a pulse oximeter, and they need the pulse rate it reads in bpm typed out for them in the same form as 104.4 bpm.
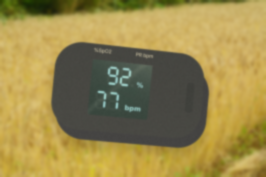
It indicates 77 bpm
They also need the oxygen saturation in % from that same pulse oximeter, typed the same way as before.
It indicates 92 %
